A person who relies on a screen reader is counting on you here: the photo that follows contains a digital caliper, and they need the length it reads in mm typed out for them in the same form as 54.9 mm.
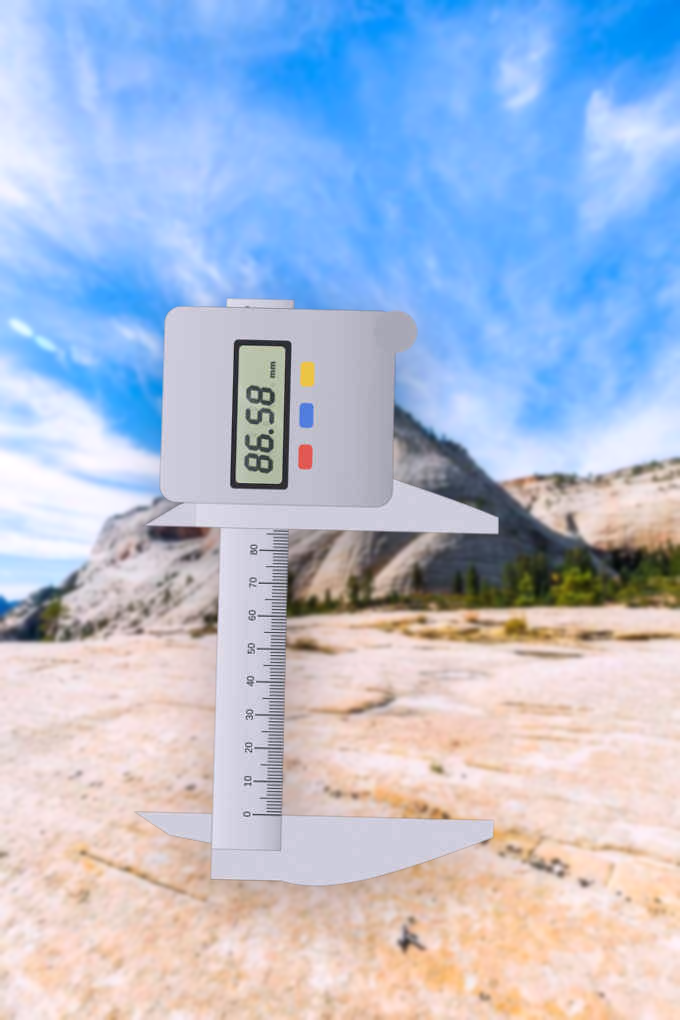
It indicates 86.58 mm
